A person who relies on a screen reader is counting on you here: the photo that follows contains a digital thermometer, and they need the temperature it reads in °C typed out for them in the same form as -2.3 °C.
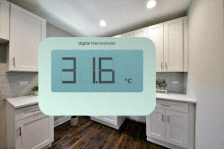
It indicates 31.6 °C
